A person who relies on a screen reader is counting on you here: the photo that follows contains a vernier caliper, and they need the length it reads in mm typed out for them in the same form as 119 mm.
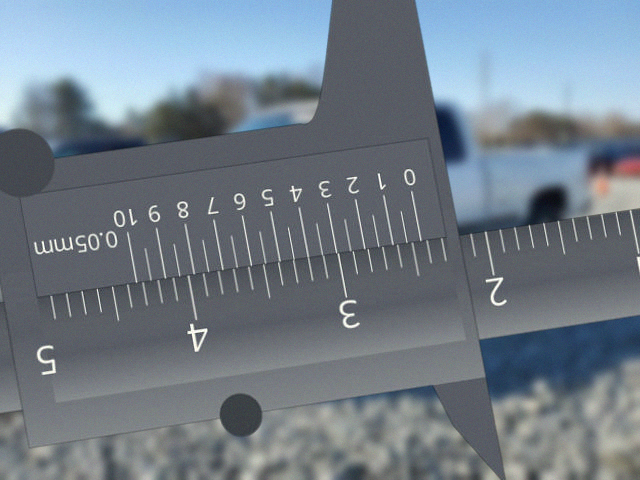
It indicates 24.4 mm
